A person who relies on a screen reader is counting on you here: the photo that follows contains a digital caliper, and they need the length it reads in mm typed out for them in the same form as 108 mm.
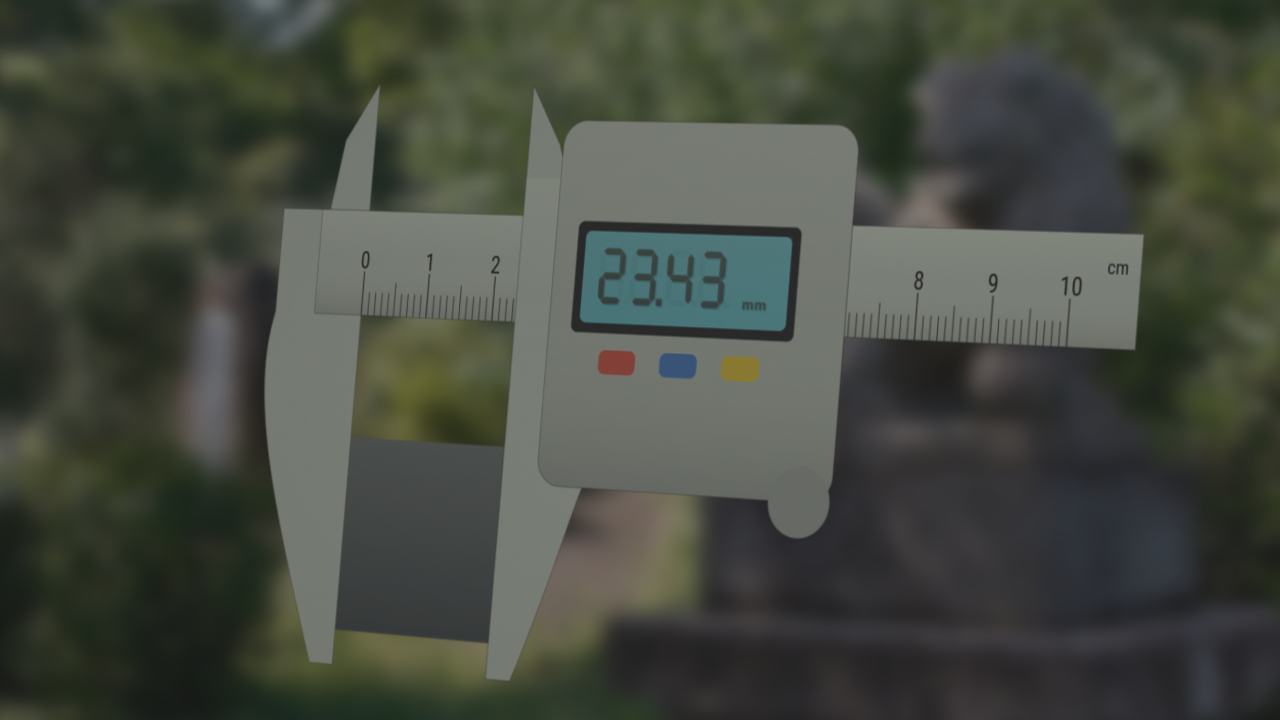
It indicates 23.43 mm
